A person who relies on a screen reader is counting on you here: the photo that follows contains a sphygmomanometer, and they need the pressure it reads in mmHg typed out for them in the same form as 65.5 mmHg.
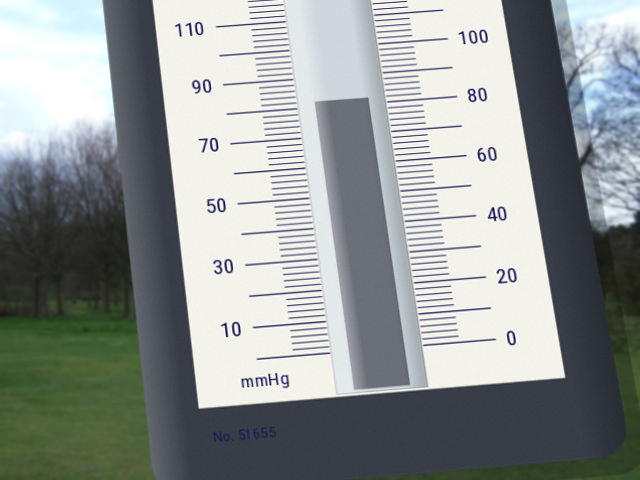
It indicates 82 mmHg
